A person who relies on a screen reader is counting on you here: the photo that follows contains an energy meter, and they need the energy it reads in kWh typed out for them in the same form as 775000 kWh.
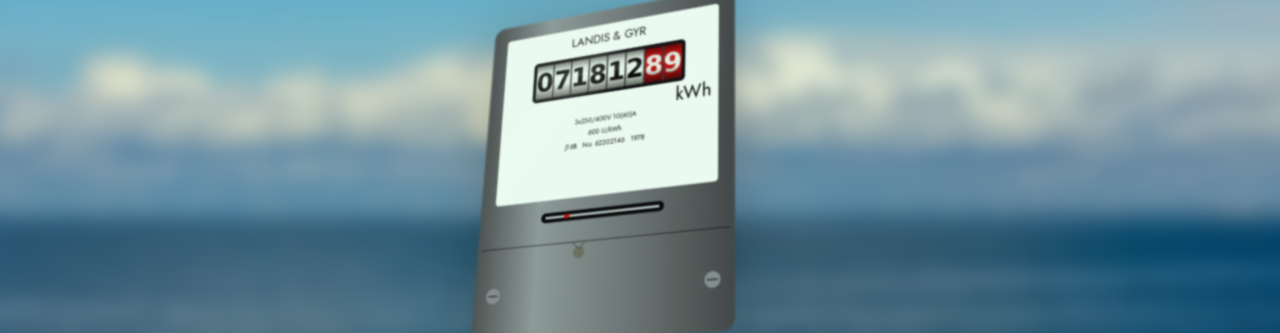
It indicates 71812.89 kWh
